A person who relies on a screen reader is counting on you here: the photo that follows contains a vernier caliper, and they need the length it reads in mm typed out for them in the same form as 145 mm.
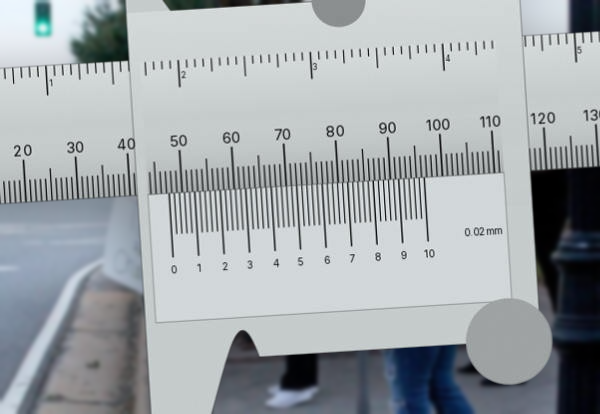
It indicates 47.5 mm
